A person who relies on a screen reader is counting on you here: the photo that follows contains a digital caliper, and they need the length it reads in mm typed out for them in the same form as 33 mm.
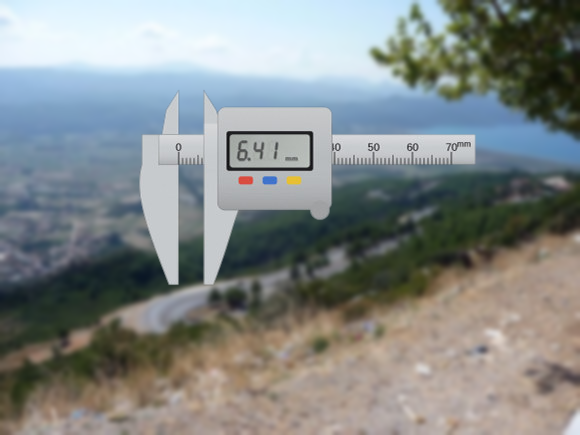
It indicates 6.41 mm
